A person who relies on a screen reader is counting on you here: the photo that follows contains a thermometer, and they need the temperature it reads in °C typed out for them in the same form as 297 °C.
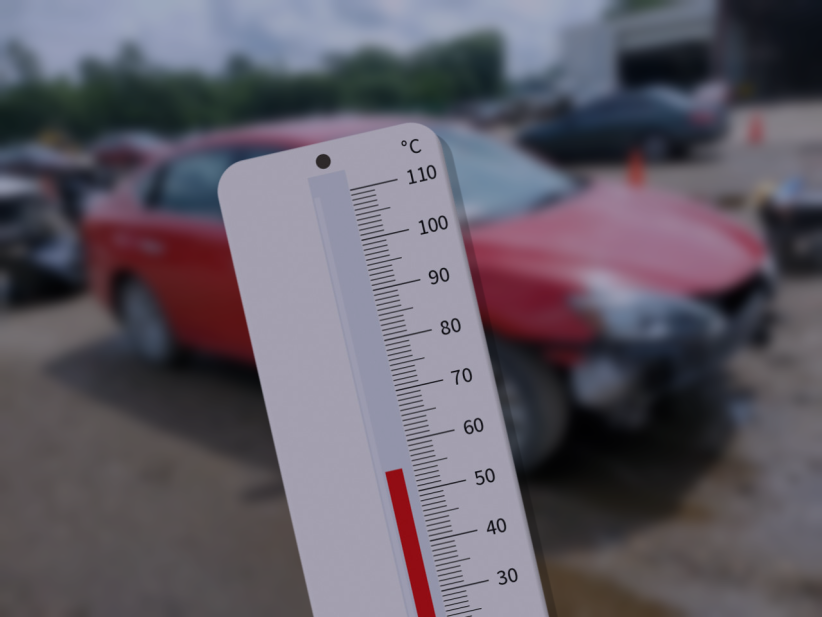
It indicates 55 °C
